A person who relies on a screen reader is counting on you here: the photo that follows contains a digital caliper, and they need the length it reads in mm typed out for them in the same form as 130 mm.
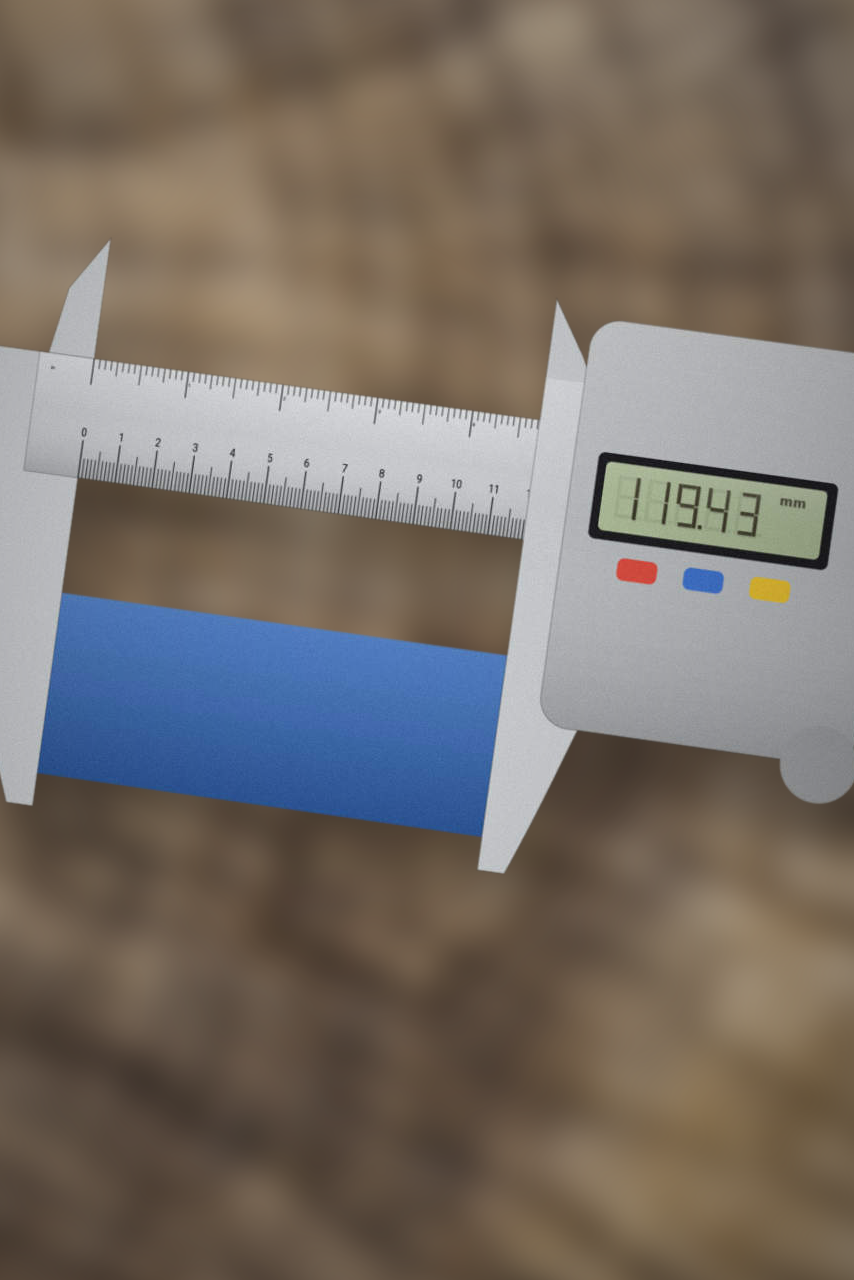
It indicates 119.43 mm
